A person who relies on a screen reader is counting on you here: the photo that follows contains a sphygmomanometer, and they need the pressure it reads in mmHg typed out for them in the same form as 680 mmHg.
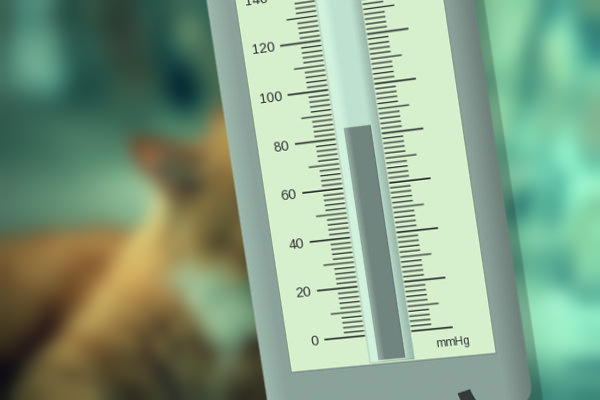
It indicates 84 mmHg
